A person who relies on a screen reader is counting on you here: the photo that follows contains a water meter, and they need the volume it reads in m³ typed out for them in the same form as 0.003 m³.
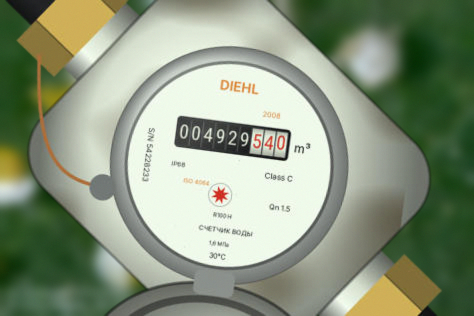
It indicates 4929.540 m³
